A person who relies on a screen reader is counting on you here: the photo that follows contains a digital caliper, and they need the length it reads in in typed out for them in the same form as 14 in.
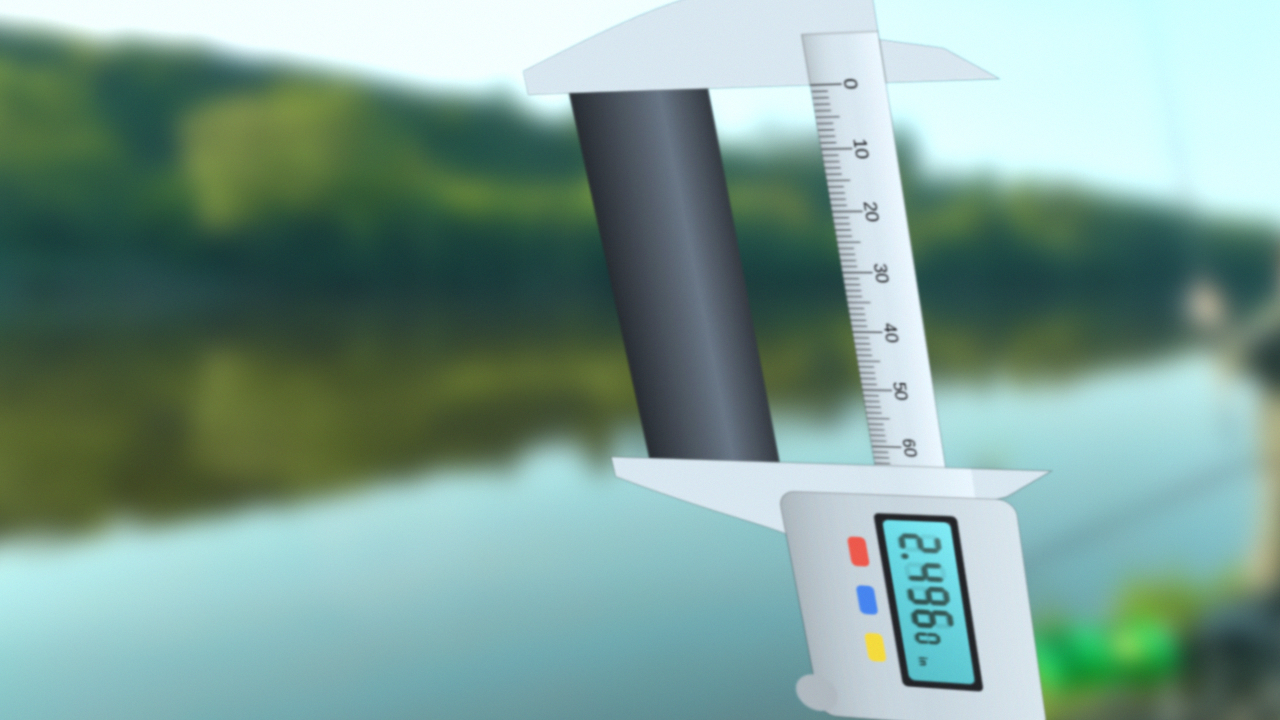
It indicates 2.4960 in
